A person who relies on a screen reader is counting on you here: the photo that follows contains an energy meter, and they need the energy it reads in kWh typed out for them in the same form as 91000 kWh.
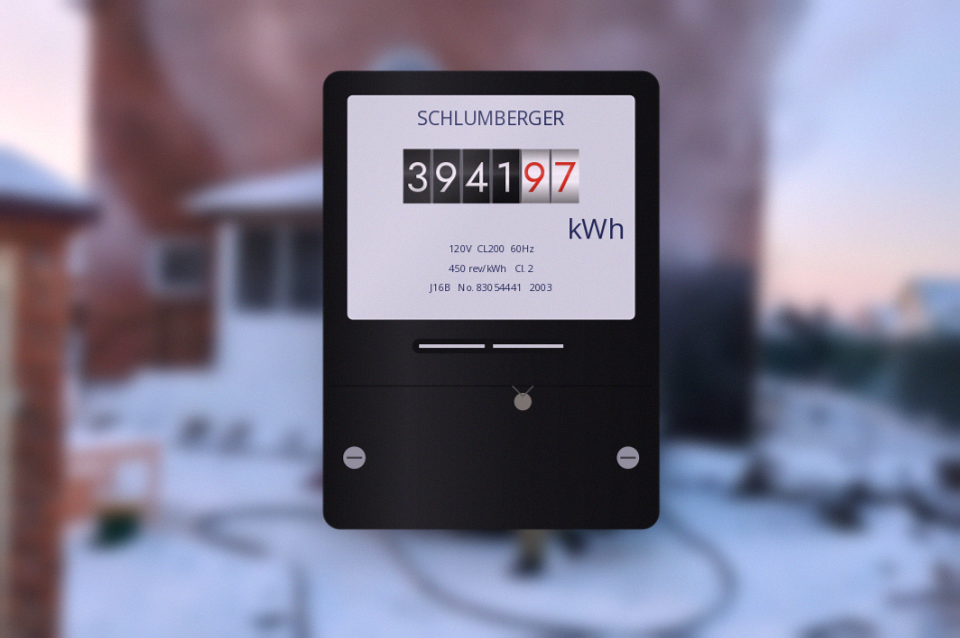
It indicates 3941.97 kWh
